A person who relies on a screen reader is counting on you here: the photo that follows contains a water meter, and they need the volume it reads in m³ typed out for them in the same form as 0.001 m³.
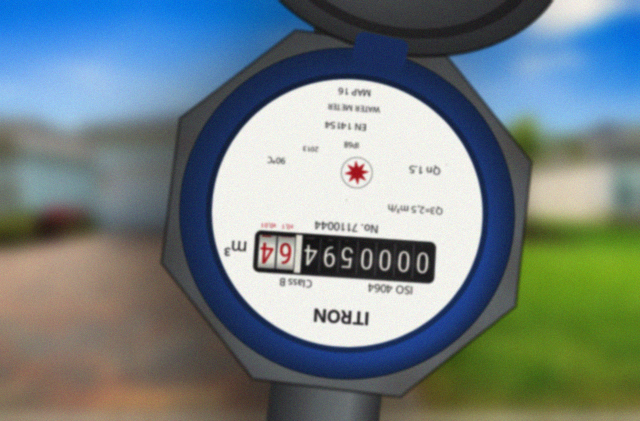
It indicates 594.64 m³
